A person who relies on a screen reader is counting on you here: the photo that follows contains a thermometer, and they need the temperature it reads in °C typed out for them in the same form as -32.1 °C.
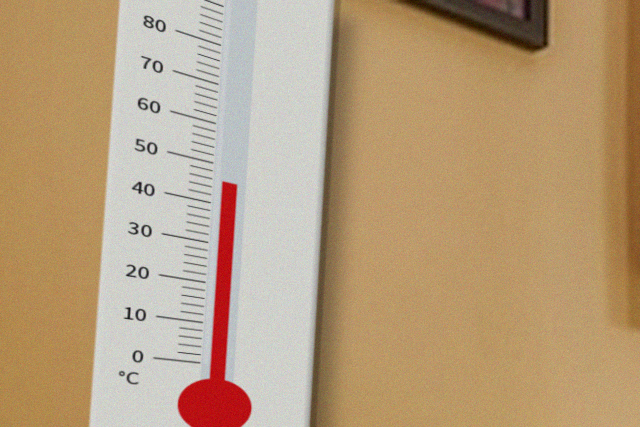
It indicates 46 °C
